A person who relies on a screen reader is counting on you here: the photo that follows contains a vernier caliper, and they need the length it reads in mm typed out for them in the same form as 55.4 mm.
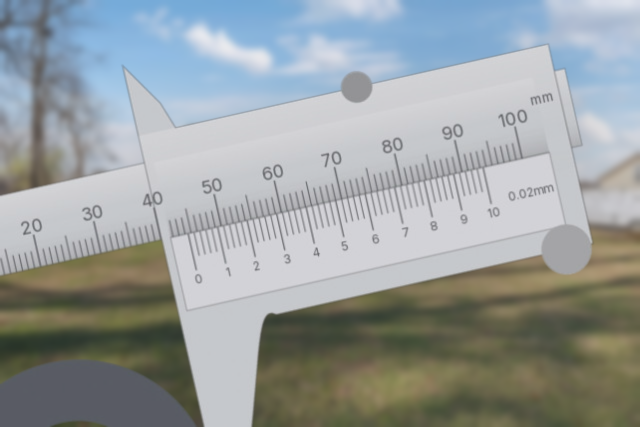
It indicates 44.5 mm
